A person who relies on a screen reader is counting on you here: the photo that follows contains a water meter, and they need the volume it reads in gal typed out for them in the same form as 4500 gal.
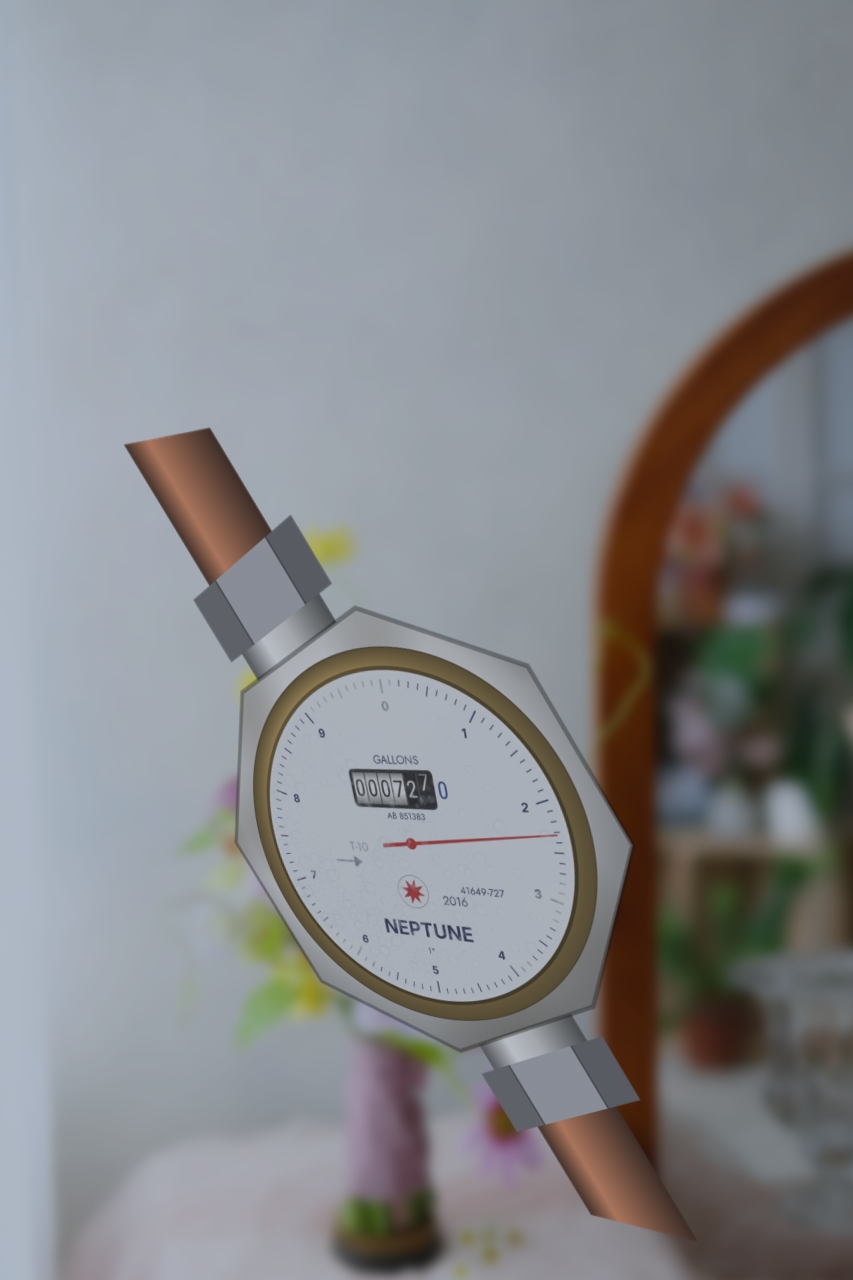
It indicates 7272.3 gal
